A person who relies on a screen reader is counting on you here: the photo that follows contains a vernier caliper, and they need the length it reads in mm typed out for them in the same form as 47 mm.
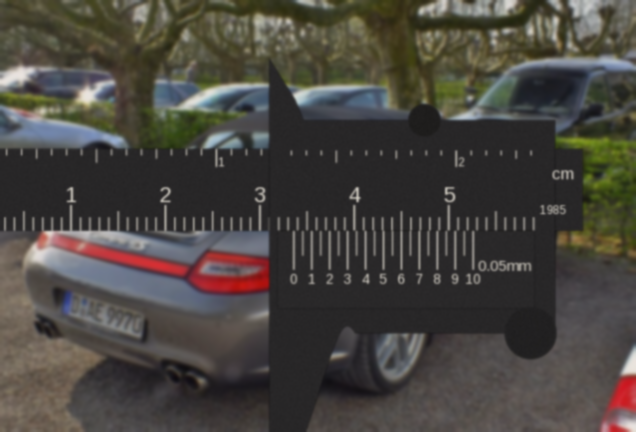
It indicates 33.6 mm
